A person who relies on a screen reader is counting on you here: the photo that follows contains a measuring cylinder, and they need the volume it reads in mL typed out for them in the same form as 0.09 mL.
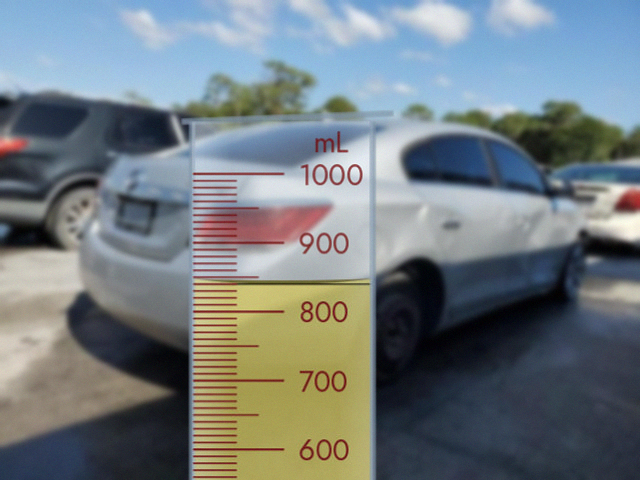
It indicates 840 mL
